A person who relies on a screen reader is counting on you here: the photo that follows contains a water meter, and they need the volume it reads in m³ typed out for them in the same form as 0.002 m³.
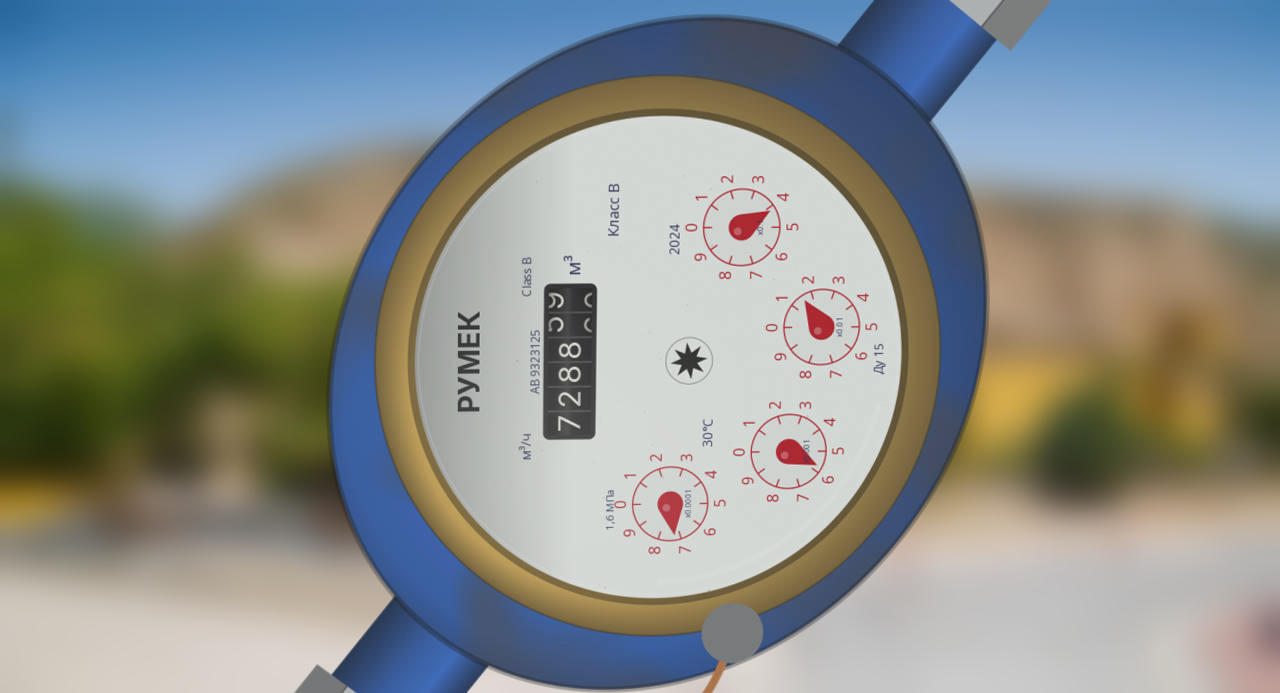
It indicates 728859.4157 m³
